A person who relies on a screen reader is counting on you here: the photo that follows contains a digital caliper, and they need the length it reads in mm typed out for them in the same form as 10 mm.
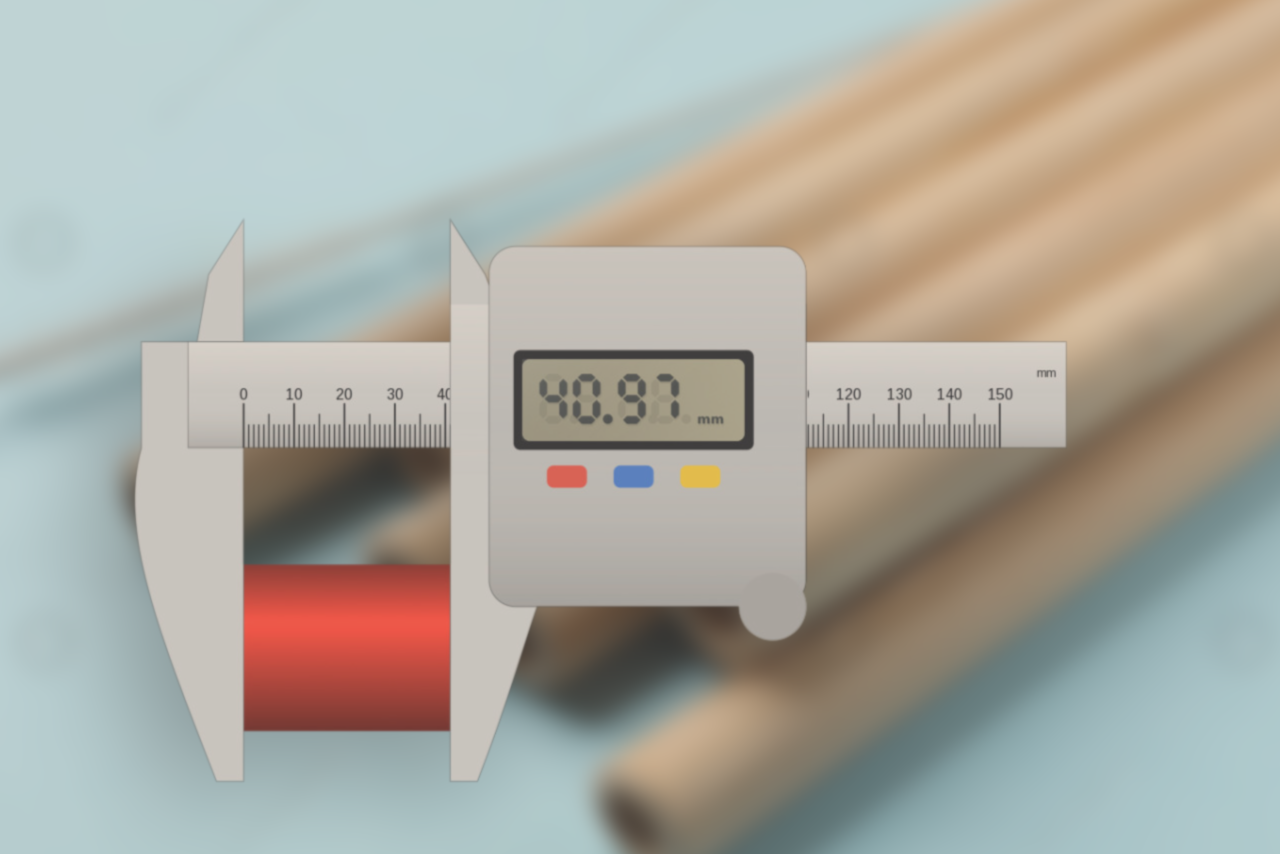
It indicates 40.97 mm
